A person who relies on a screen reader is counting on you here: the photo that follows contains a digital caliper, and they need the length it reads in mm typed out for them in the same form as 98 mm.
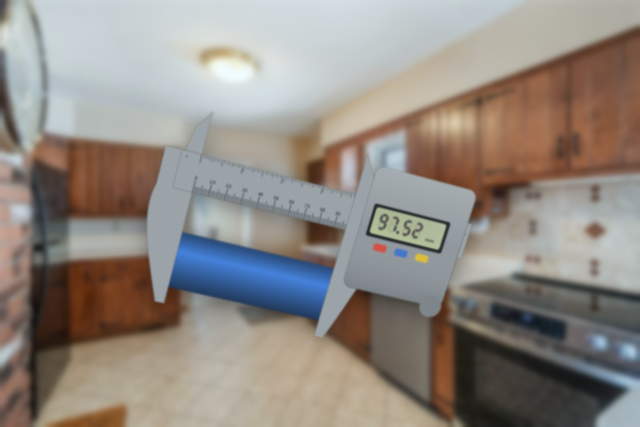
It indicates 97.52 mm
